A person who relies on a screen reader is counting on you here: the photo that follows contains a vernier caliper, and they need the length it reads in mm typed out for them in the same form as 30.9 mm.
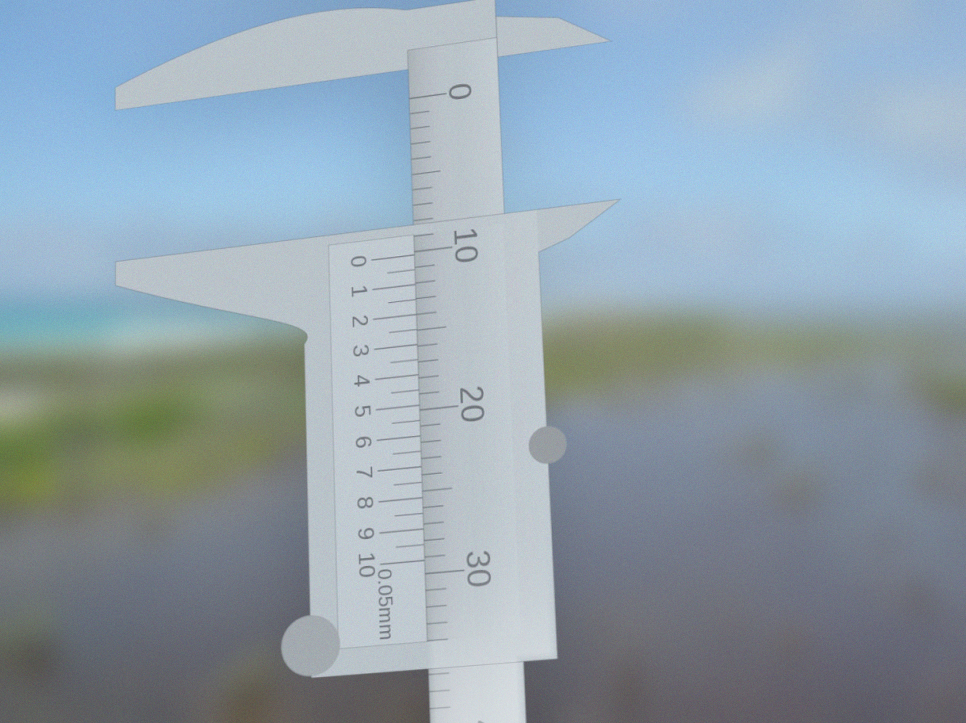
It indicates 10.2 mm
